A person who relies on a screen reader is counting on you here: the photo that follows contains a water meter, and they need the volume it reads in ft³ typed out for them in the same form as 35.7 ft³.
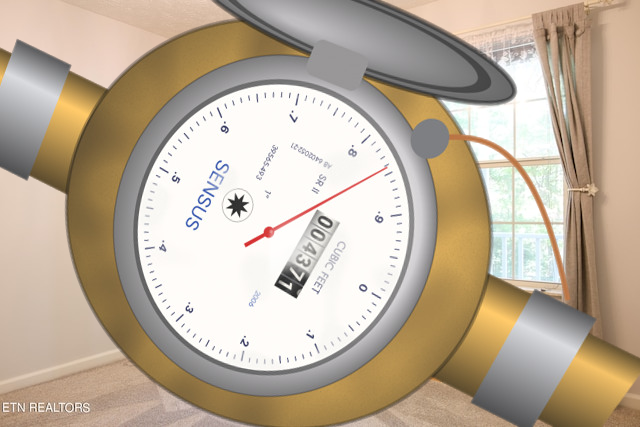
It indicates 4370.84 ft³
